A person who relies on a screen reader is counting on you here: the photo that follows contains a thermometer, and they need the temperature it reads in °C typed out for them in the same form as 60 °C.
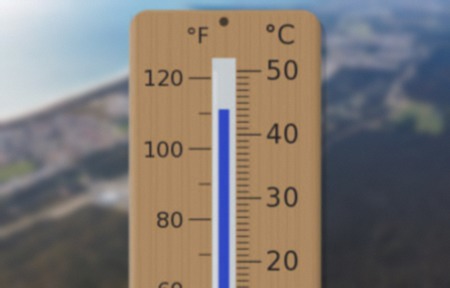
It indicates 44 °C
